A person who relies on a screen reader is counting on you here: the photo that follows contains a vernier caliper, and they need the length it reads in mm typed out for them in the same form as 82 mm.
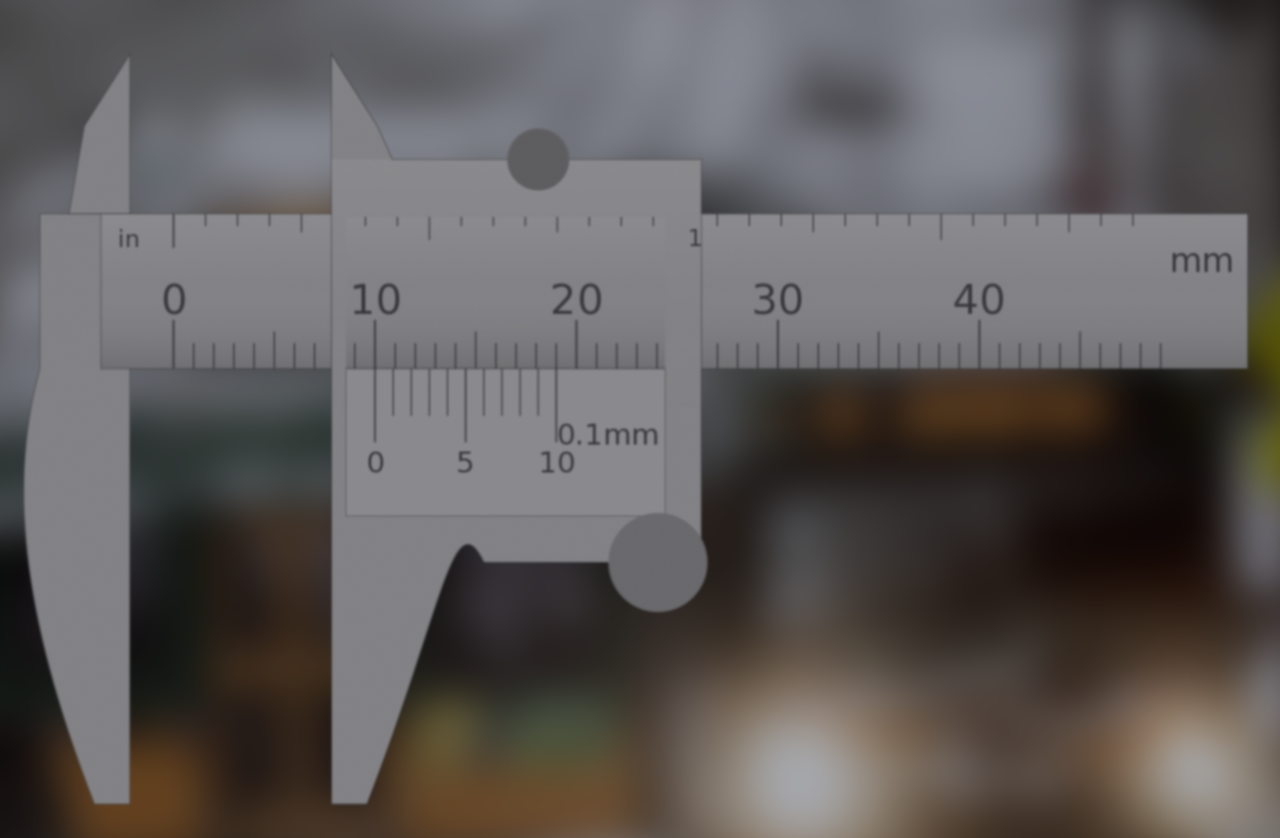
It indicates 10.0 mm
